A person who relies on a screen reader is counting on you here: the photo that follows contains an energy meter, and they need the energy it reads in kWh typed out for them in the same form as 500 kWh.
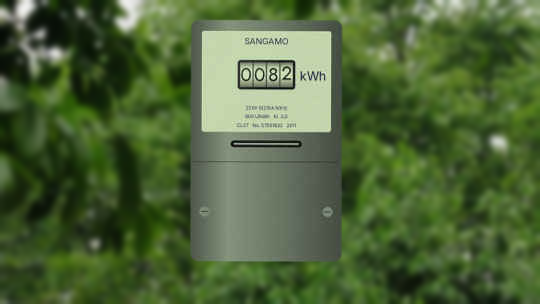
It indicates 82 kWh
